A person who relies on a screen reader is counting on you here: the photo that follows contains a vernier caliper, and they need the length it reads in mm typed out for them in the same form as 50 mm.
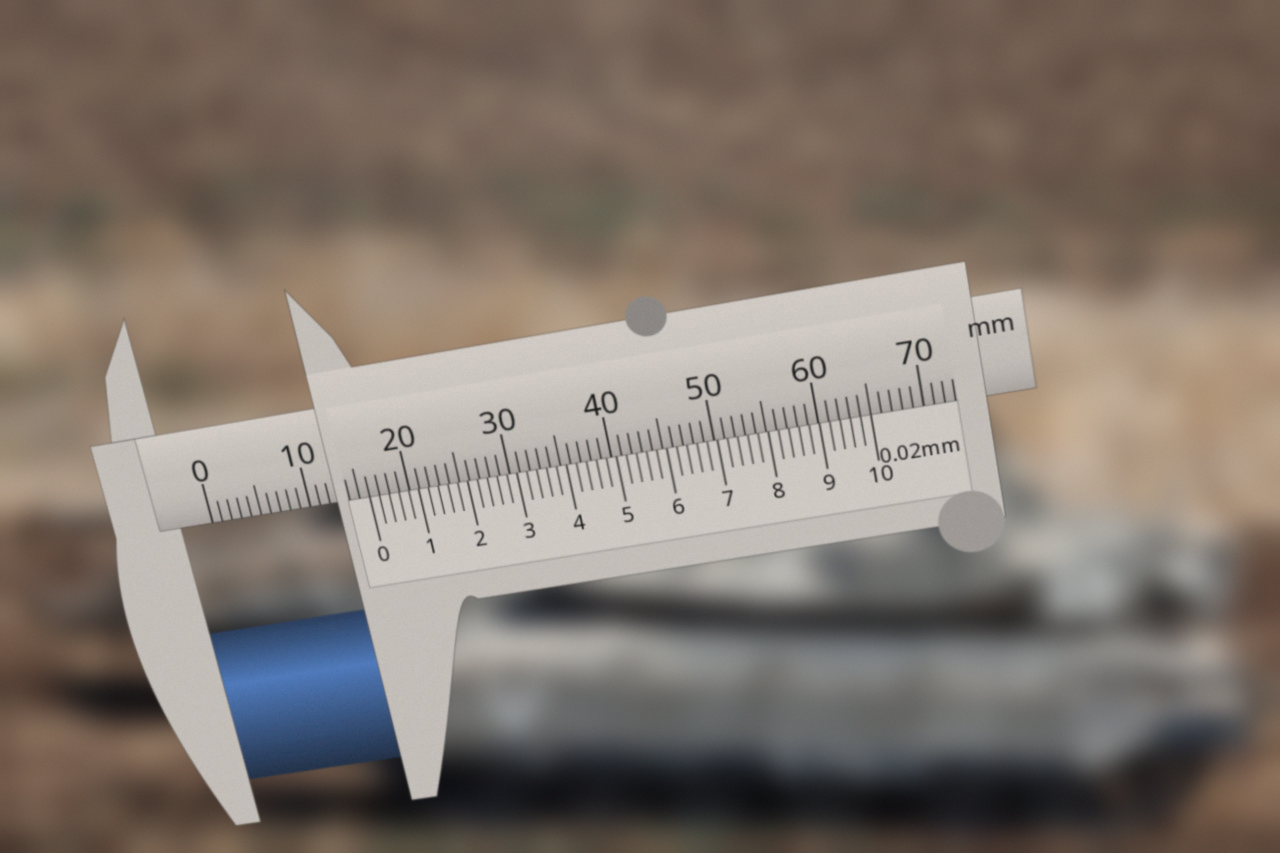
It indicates 16.0 mm
